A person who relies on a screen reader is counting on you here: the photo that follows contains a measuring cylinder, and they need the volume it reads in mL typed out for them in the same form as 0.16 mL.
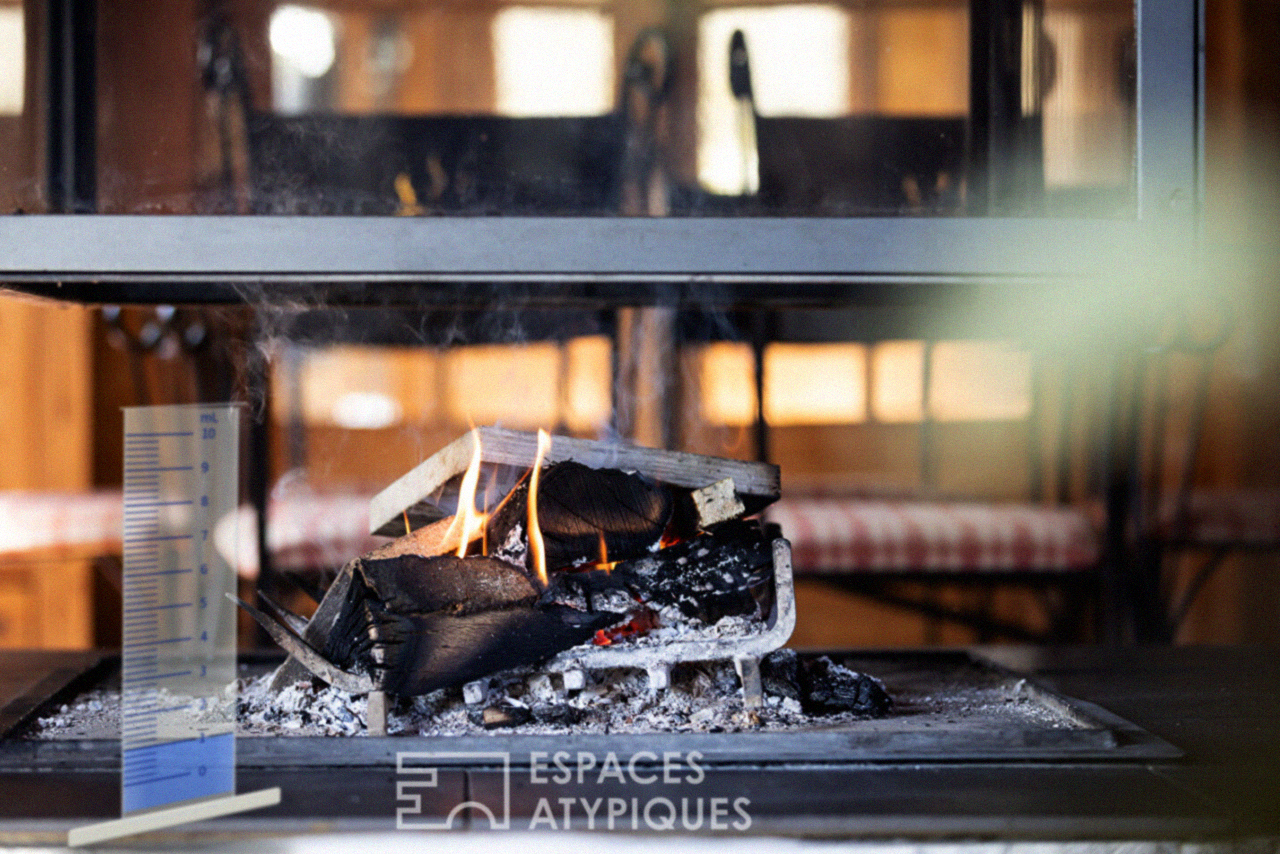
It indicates 1 mL
